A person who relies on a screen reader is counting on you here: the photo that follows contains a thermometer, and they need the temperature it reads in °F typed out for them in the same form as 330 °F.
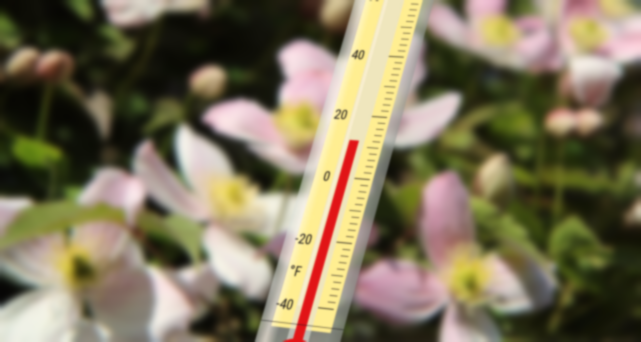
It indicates 12 °F
